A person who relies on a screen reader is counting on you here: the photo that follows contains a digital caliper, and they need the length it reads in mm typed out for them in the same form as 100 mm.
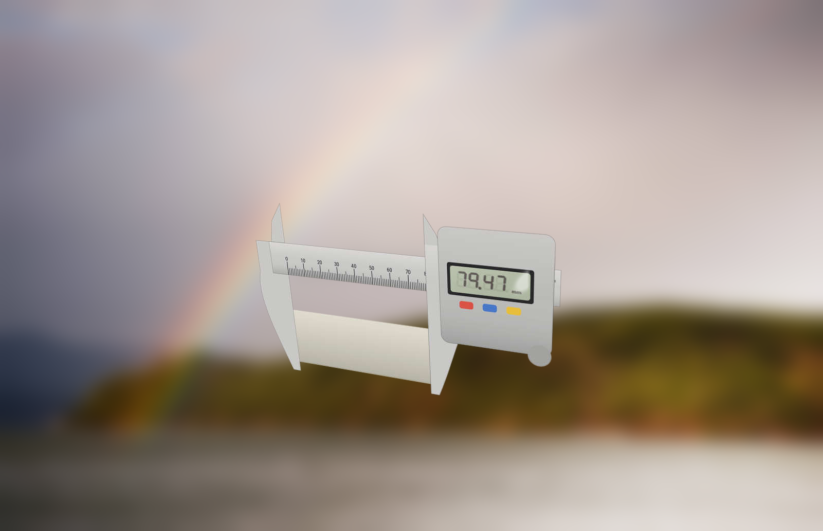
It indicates 79.47 mm
